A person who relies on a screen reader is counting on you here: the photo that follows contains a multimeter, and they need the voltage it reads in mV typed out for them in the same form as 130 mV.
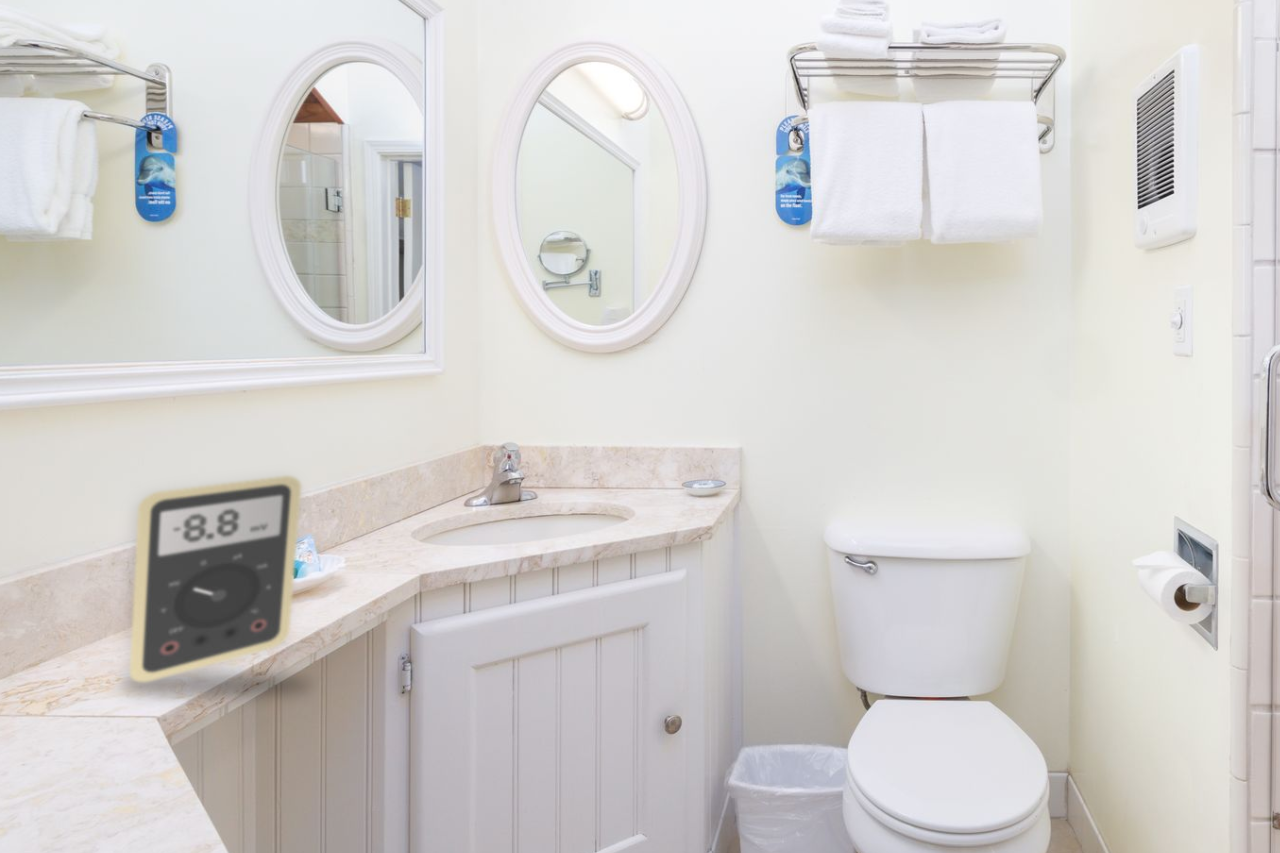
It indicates -8.8 mV
